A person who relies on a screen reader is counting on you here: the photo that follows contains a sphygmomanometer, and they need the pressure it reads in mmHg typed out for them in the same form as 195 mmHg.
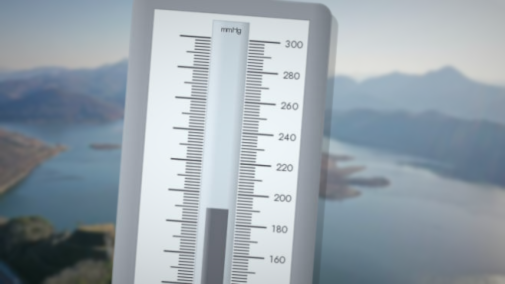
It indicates 190 mmHg
